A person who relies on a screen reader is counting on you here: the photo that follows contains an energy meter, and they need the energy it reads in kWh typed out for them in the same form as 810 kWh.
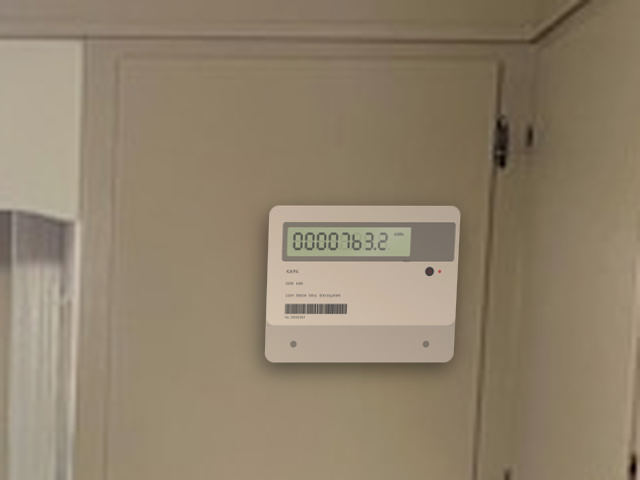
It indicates 763.2 kWh
